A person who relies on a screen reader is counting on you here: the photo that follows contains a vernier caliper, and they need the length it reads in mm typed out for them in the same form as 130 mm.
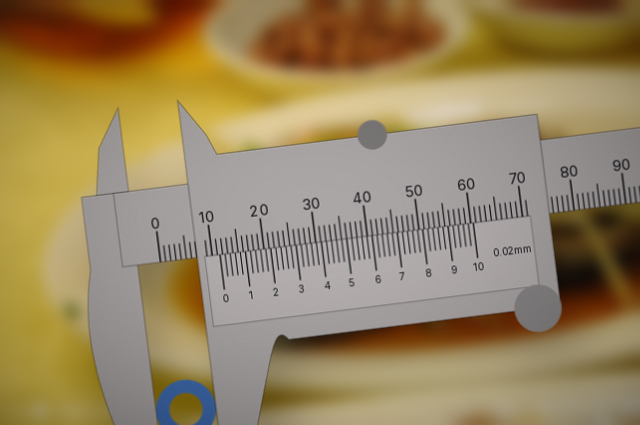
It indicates 11.5 mm
